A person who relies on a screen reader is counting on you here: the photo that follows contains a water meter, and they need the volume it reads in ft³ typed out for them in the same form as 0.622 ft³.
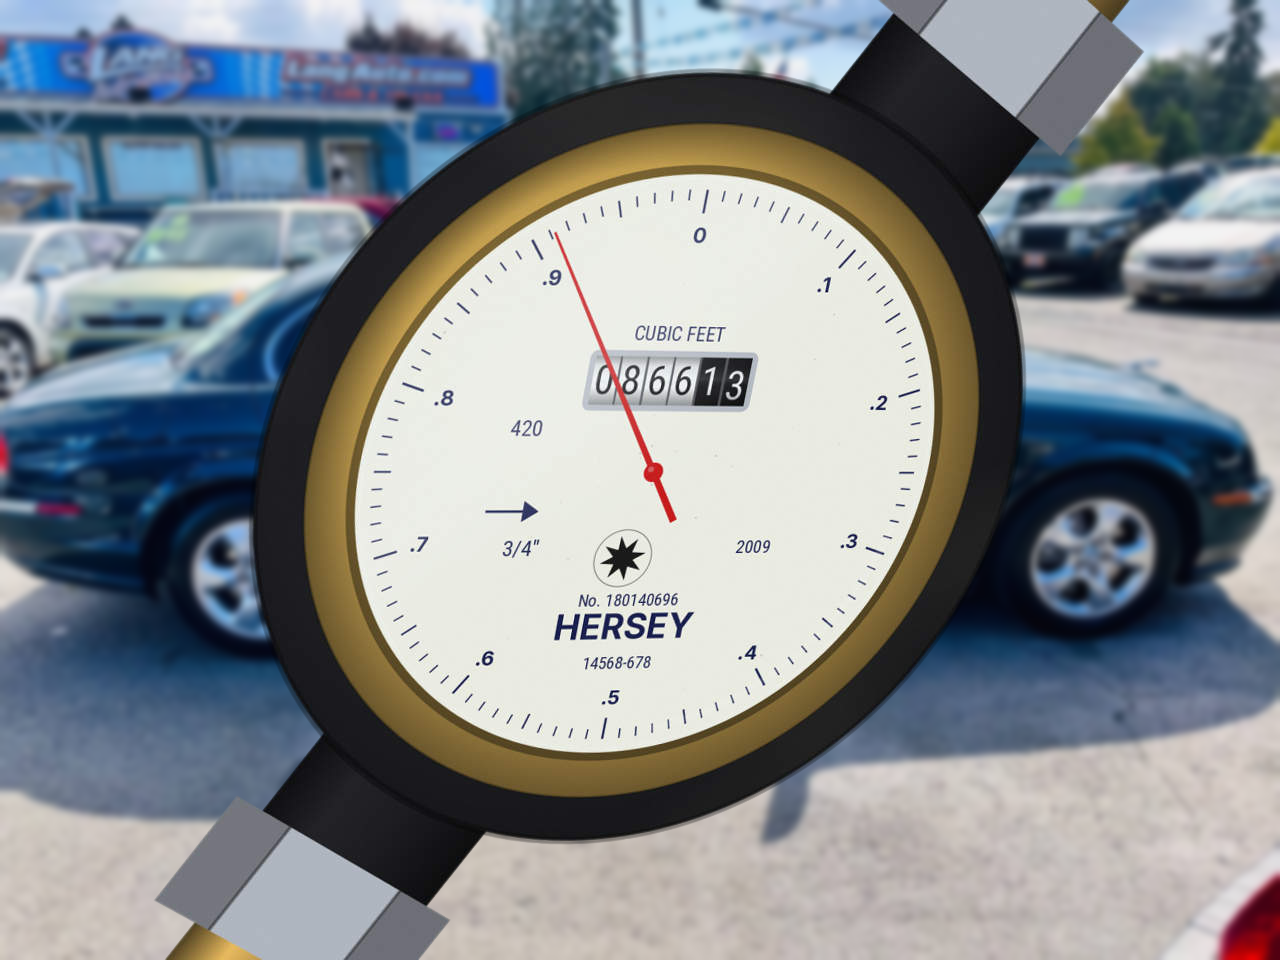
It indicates 86612.91 ft³
